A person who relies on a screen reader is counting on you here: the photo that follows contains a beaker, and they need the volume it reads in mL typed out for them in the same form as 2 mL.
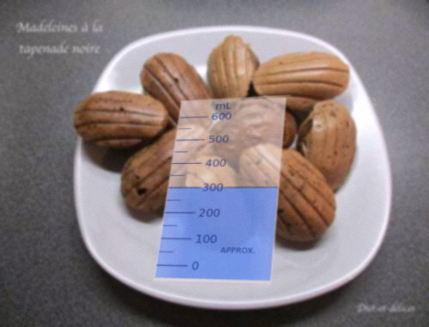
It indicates 300 mL
